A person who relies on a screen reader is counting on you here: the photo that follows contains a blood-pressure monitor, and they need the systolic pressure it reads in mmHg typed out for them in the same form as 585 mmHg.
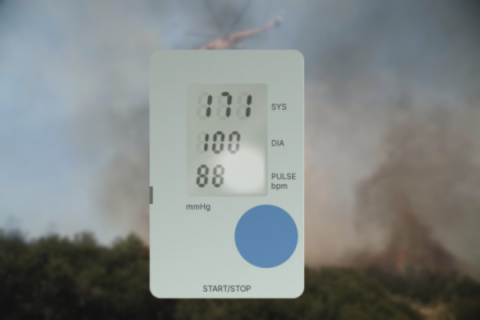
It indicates 171 mmHg
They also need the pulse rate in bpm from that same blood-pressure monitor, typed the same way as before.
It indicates 88 bpm
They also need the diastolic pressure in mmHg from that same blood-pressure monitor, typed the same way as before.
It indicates 100 mmHg
